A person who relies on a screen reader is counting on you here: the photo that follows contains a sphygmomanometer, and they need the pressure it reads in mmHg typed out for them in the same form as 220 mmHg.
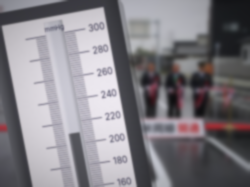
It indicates 210 mmHg
